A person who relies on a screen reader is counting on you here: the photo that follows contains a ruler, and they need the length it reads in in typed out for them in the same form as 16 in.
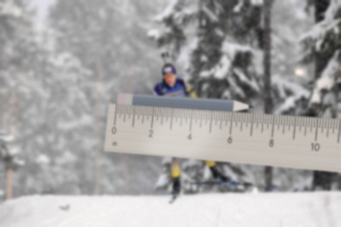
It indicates 7 in
